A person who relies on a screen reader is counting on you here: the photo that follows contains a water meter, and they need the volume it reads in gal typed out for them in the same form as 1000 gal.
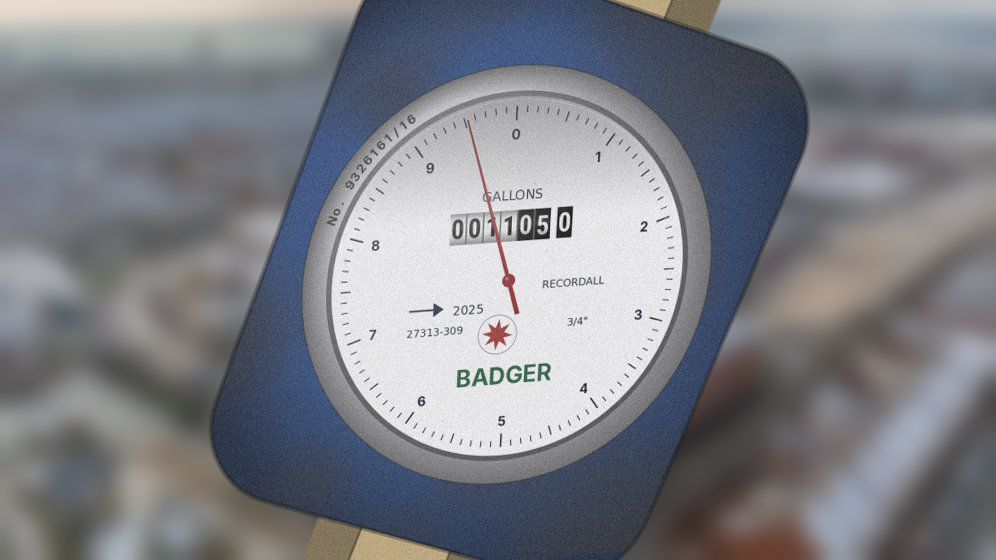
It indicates 11049.5 gal
